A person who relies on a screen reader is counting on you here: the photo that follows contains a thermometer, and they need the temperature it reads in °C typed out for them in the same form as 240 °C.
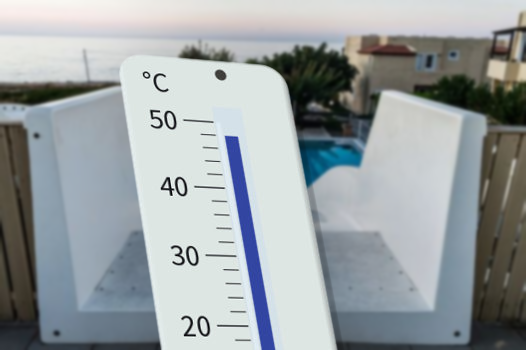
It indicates 48 °C
